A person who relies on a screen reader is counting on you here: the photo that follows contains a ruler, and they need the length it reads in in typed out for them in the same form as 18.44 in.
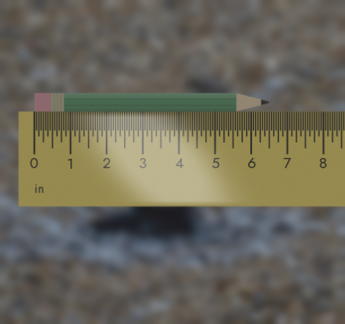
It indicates 6.5 in
